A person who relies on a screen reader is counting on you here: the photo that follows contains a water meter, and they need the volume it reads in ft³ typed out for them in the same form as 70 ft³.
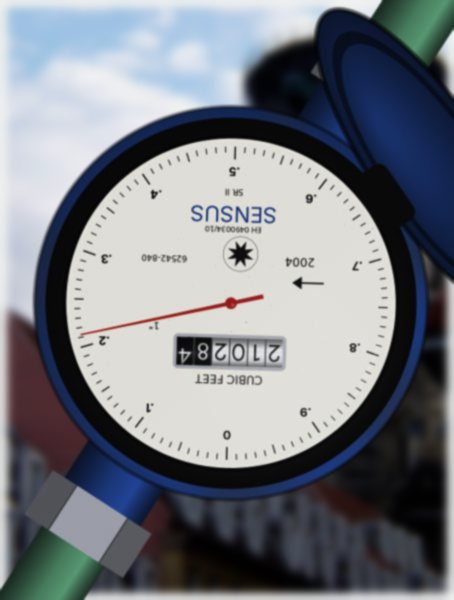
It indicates 210284.21 ft³
